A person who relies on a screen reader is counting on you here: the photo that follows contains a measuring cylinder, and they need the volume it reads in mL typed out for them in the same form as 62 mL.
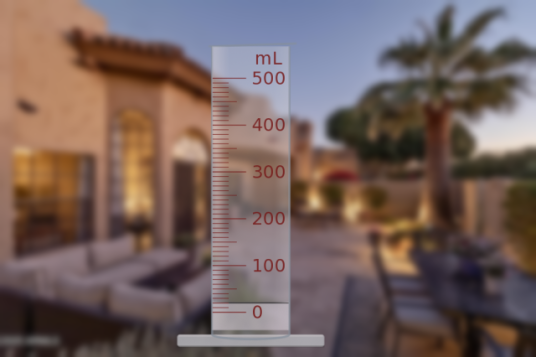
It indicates 20 mL
